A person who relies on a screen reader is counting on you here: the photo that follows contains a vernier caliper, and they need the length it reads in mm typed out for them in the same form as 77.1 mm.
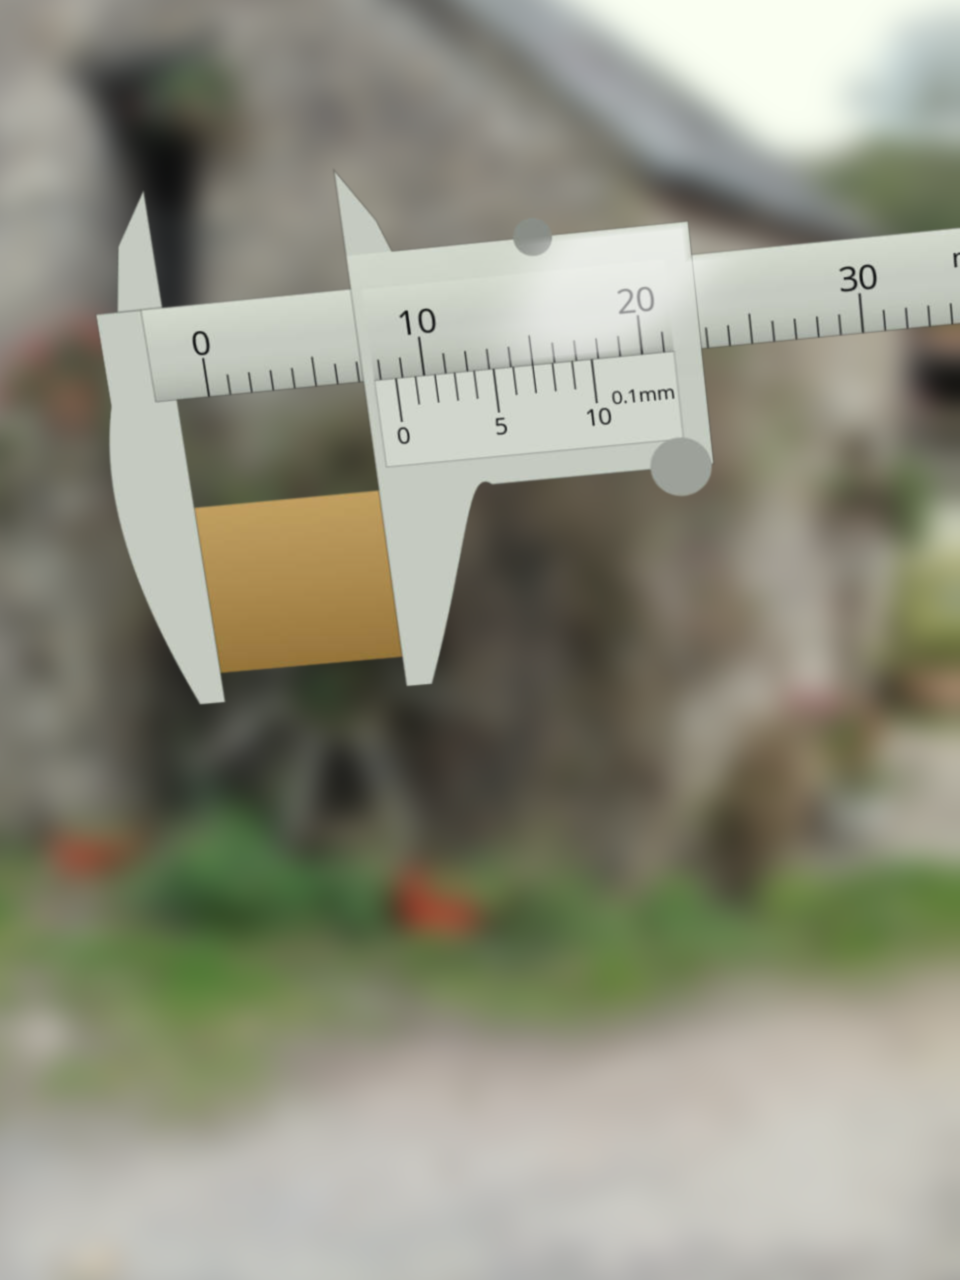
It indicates 8.7 mm
